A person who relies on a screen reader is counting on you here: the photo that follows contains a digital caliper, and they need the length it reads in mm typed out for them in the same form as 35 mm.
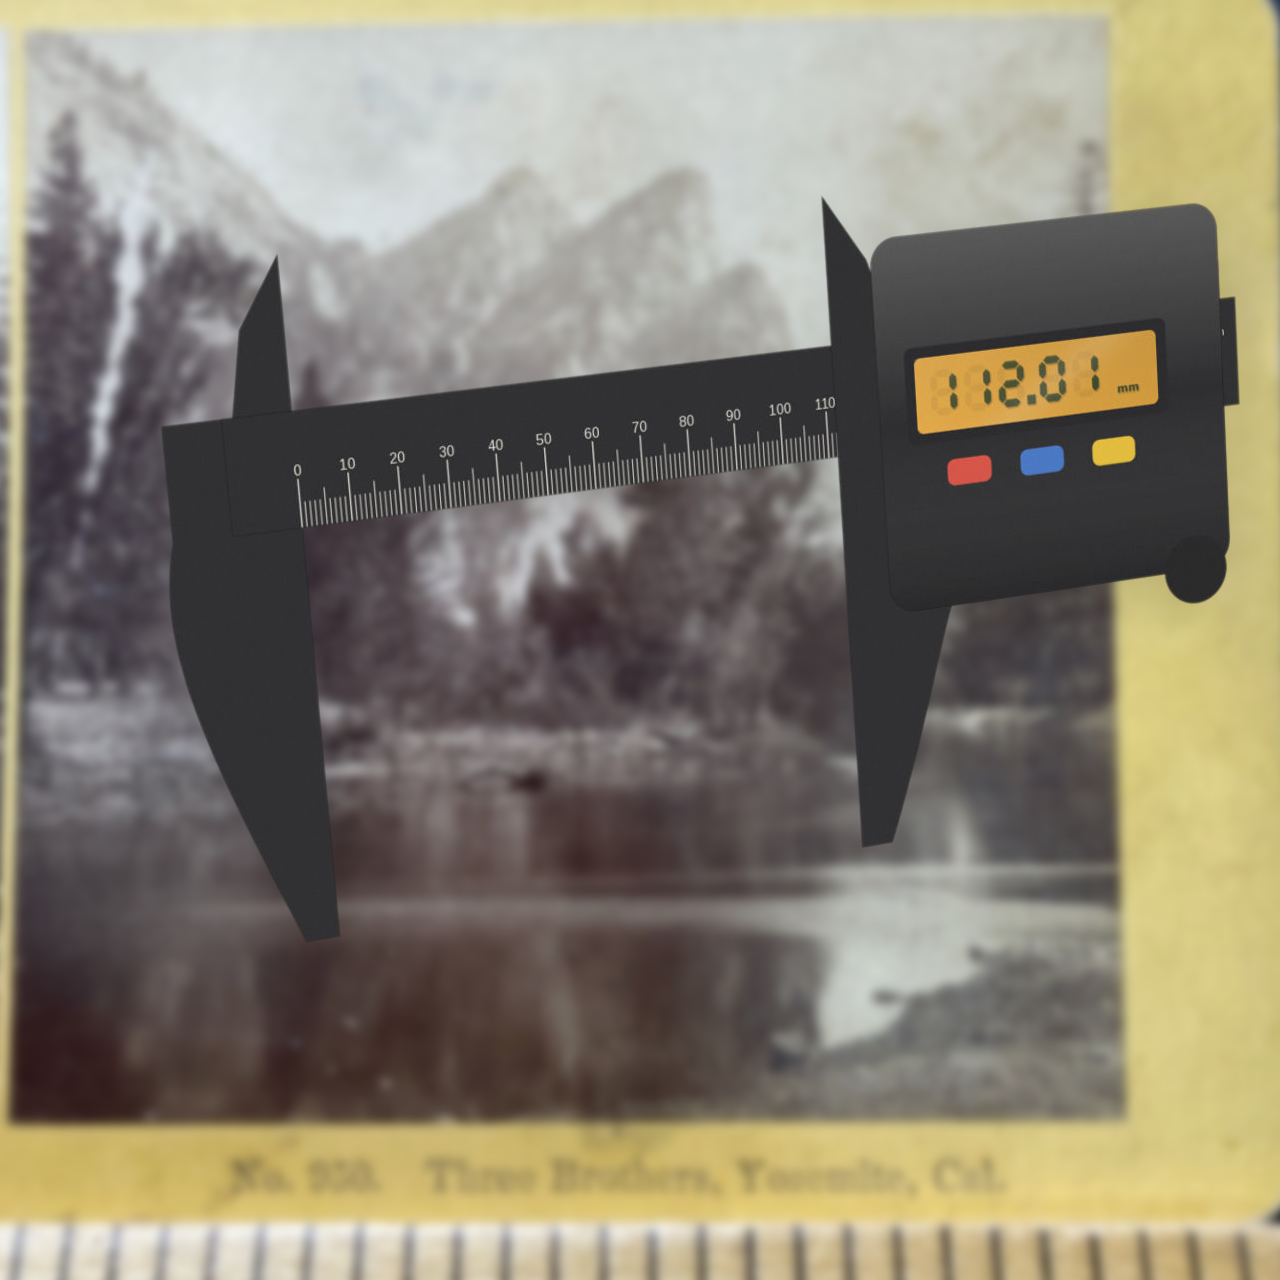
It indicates 112.01 mm
